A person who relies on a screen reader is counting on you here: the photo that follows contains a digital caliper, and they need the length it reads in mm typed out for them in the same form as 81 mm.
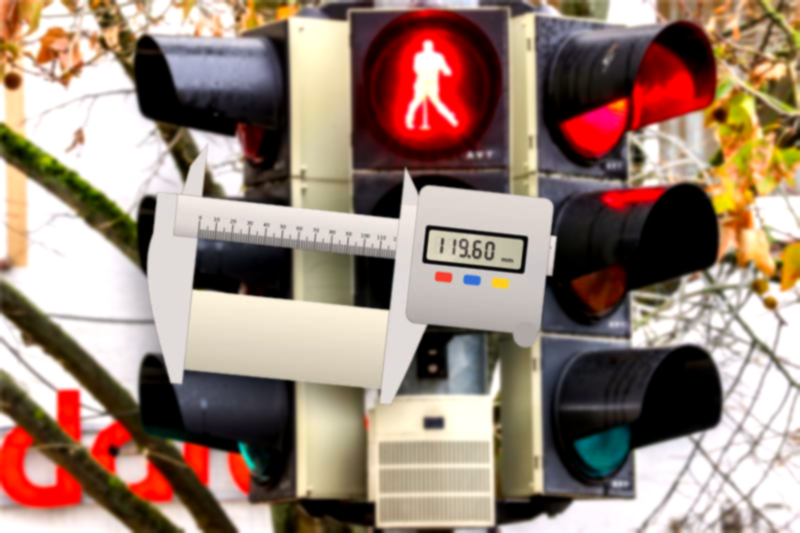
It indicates 119.60 mm
